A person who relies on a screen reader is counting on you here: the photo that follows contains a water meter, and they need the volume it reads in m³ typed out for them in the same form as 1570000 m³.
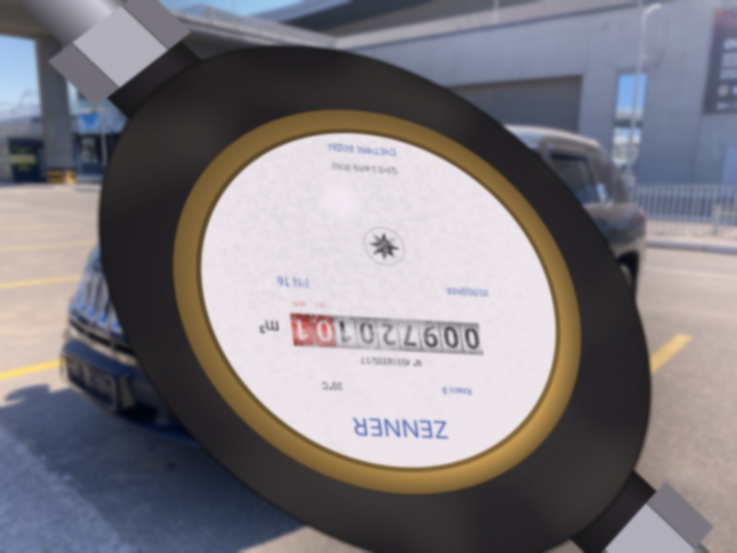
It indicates 97201.01 m³
